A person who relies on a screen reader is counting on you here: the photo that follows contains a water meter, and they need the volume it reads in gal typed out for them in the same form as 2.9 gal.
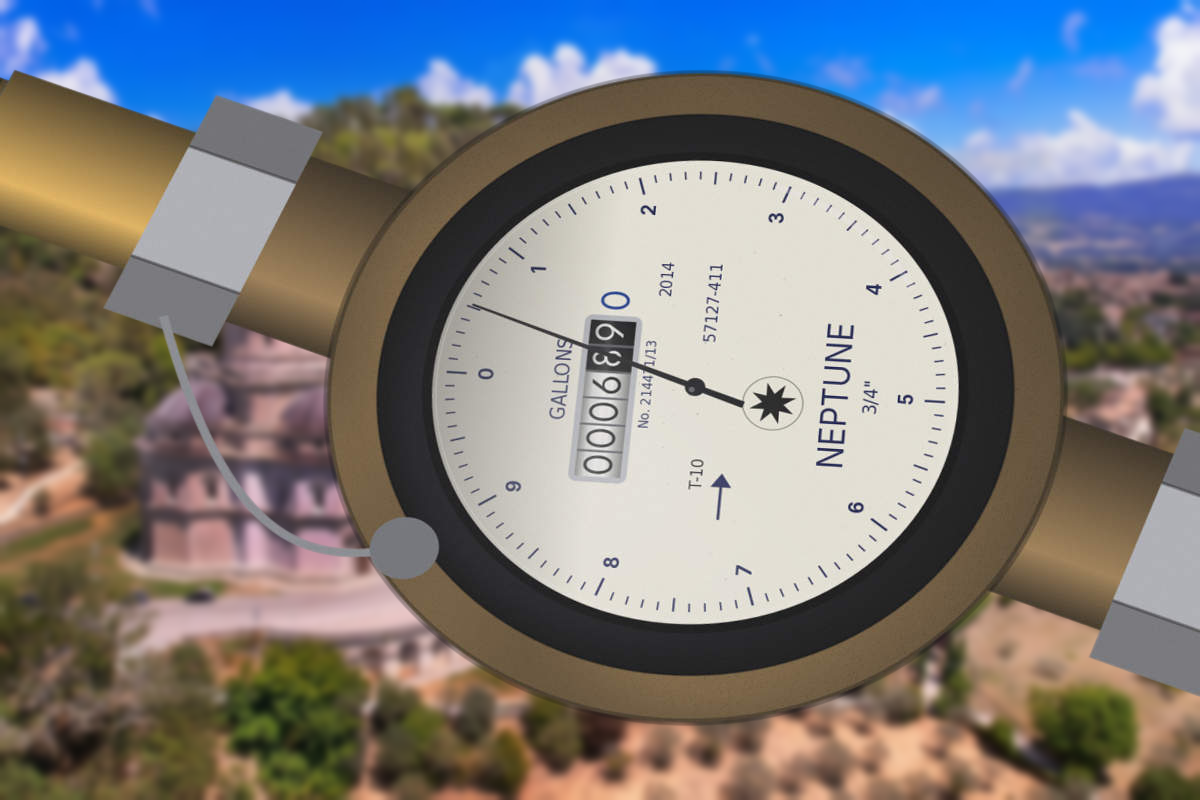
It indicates 6890.5 gal
